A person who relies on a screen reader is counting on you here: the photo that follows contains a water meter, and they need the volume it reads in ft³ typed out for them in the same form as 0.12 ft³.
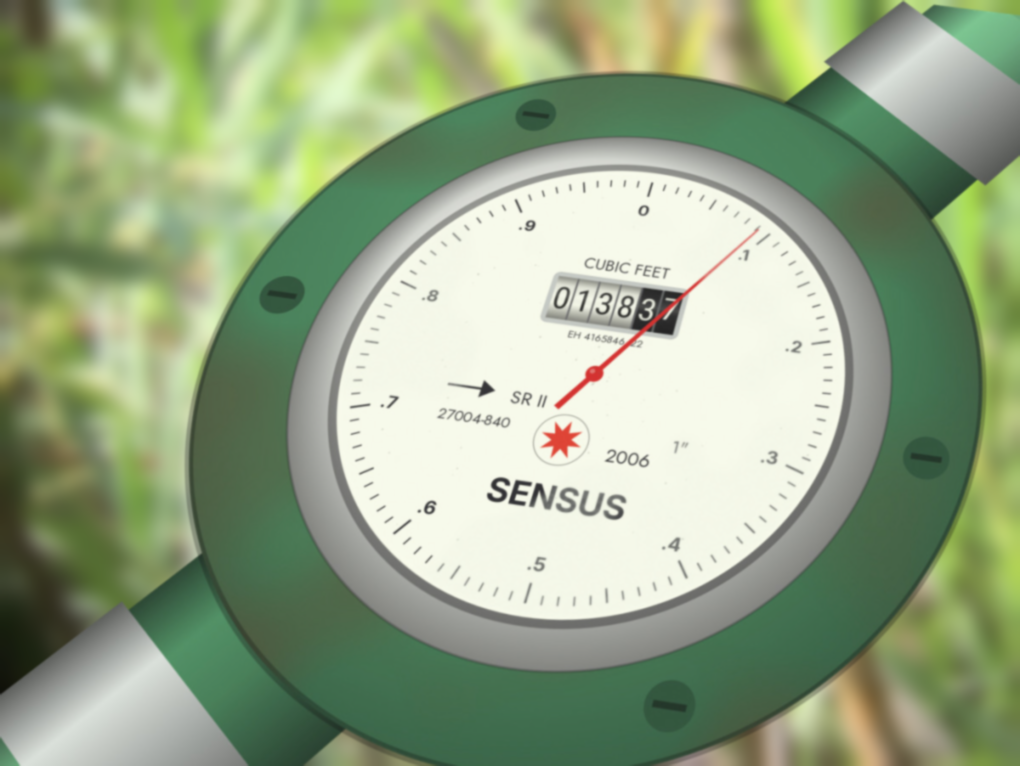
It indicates 13837.09 ft³
